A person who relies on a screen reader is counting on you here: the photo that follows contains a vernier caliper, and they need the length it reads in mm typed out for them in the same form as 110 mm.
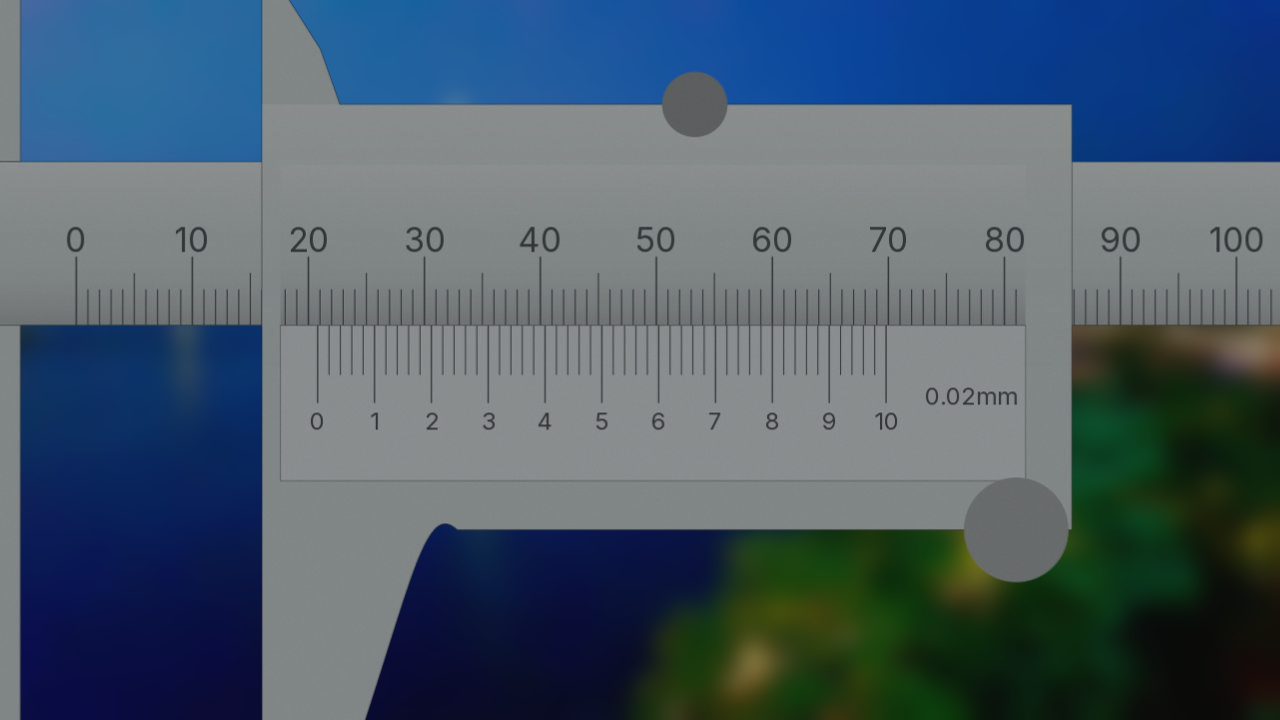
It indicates 20.8 mm
